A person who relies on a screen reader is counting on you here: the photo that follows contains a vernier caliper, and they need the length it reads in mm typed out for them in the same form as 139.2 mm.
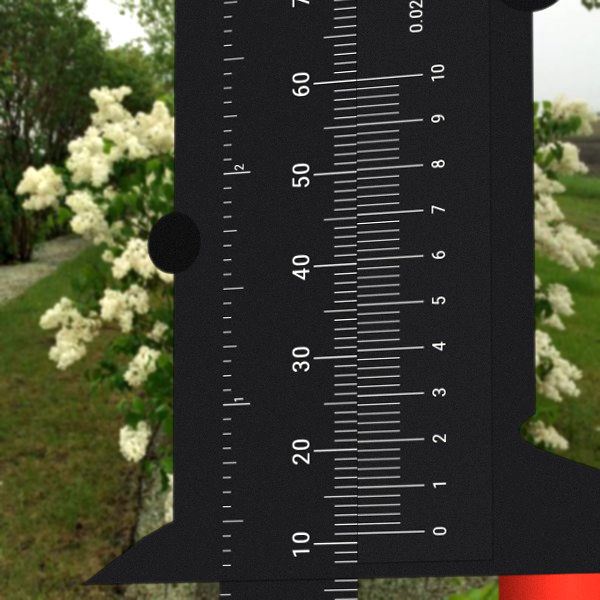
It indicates 11.0 mm
